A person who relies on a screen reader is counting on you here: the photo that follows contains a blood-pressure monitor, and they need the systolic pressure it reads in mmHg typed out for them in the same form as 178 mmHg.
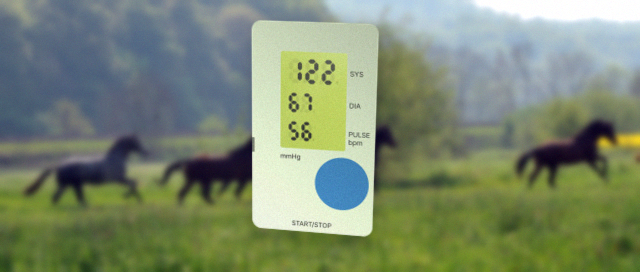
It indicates 122 mmHg
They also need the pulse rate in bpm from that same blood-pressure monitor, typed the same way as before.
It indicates 56 bpm
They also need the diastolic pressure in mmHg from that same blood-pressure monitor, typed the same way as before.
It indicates 67 mmHg
